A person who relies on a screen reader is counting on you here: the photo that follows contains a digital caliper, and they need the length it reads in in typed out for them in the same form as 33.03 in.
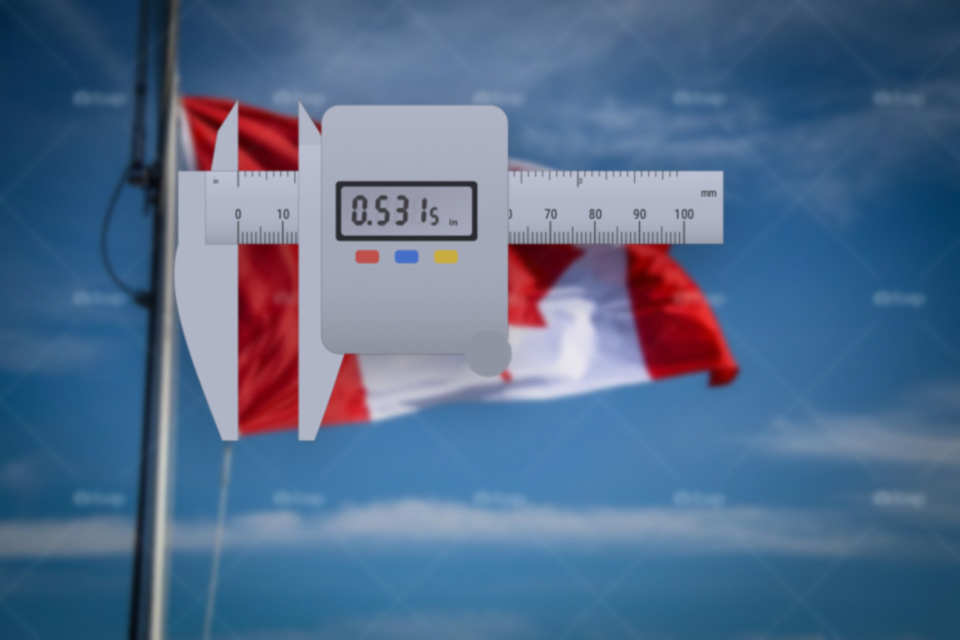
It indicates 0.5315 in
